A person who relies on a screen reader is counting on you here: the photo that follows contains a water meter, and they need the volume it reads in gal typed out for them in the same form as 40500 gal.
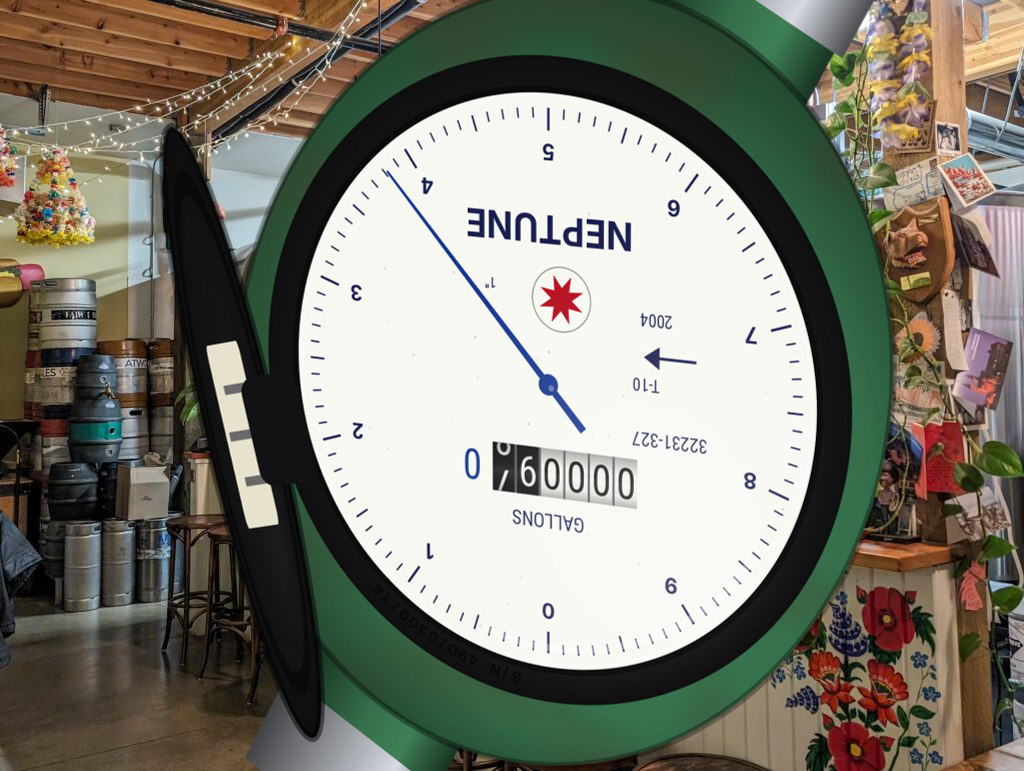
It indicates 973.8 gal
